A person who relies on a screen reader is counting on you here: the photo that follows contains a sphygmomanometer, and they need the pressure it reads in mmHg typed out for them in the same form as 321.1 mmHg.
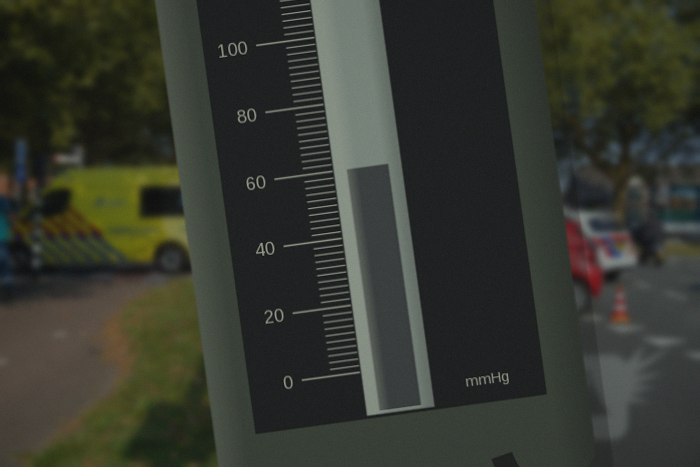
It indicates 60 mmHg
